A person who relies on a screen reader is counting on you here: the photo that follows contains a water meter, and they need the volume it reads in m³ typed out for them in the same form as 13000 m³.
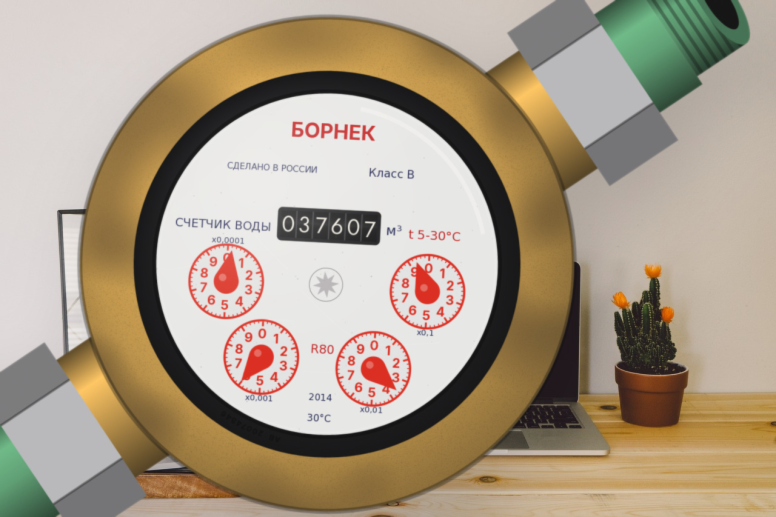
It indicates 37606.9360 m³
